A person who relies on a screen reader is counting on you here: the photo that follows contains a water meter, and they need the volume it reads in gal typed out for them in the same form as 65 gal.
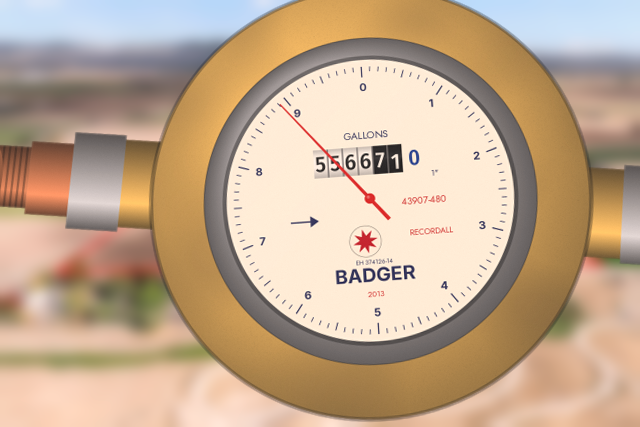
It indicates 5566708.9 gal
